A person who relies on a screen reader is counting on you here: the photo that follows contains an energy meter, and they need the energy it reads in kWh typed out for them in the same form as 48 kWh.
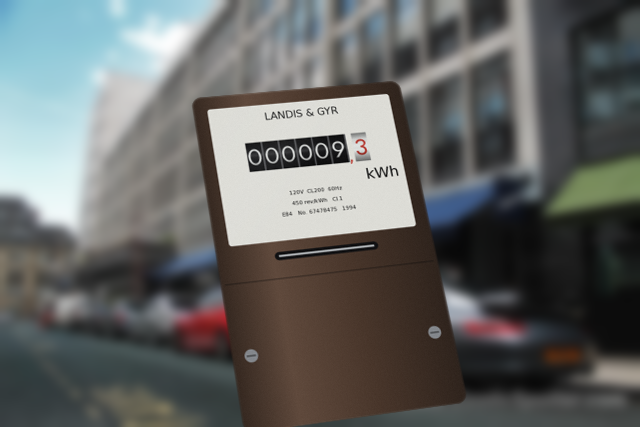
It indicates 9.3 kWh
